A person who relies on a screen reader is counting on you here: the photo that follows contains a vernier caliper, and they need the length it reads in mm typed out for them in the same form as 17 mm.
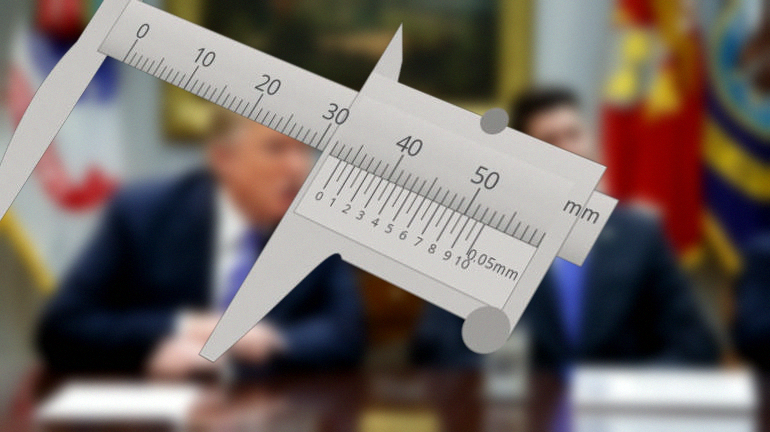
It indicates 33.6 mm
